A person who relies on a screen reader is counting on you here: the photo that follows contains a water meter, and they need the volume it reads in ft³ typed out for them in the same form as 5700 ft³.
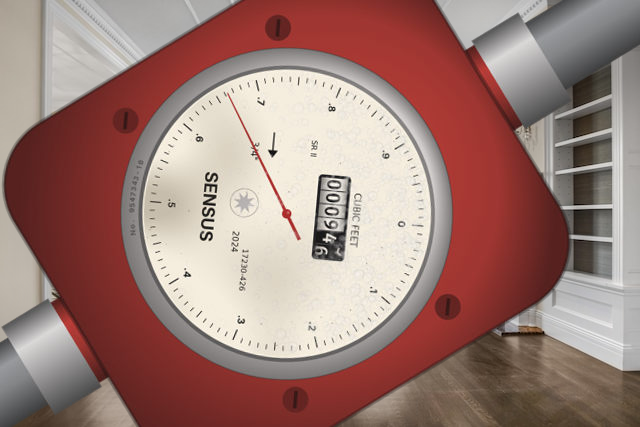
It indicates 945.66 ft³
